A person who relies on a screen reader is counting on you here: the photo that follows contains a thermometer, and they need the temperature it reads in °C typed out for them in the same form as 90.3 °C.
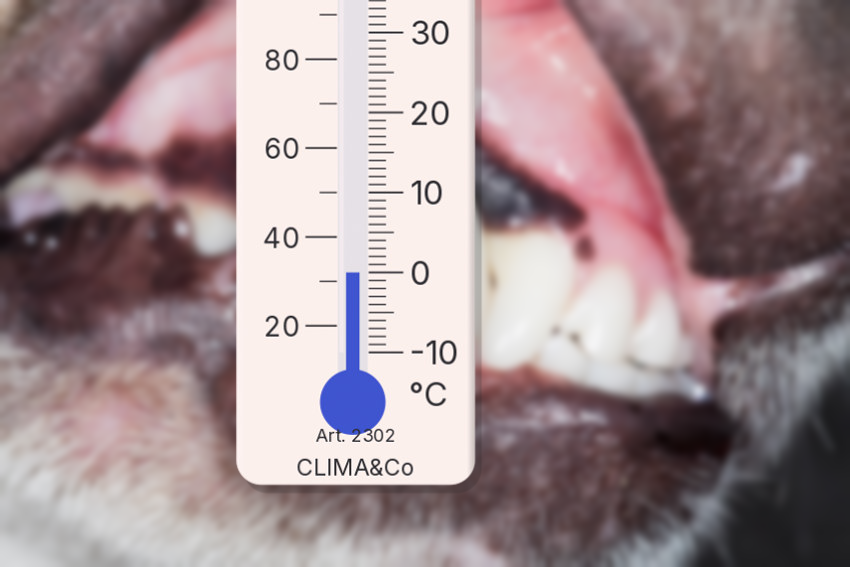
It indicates 0 °C
